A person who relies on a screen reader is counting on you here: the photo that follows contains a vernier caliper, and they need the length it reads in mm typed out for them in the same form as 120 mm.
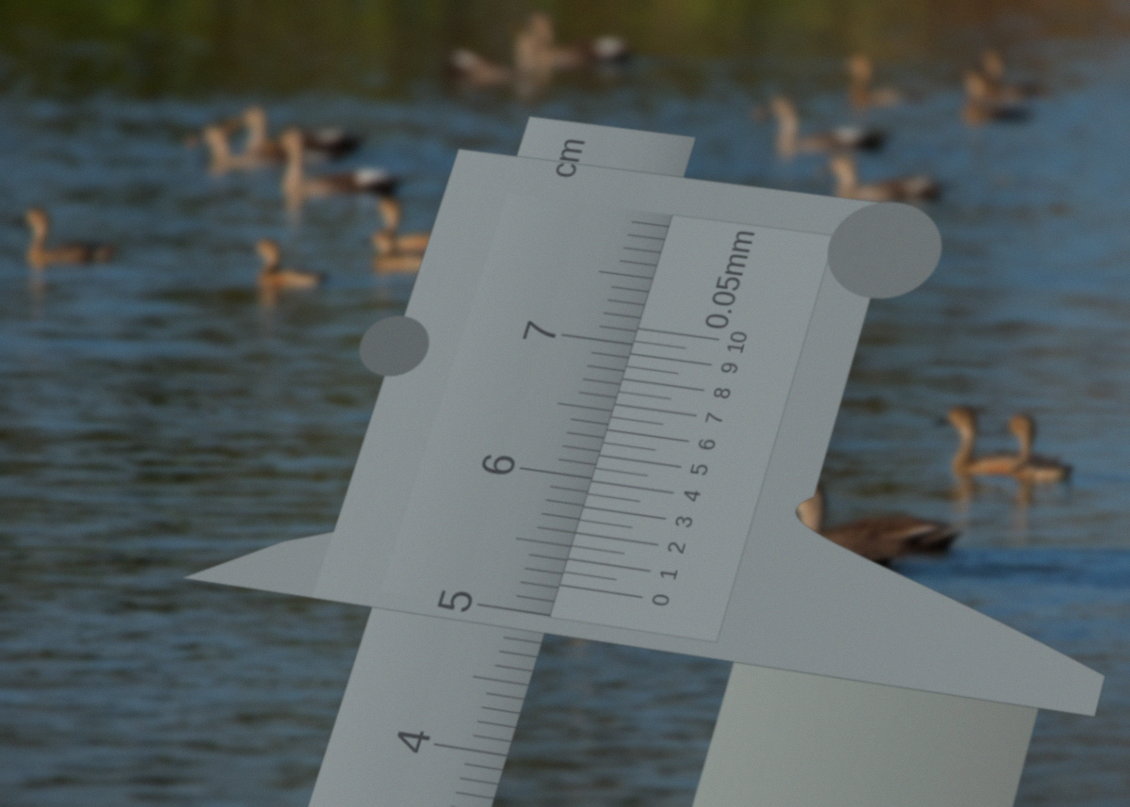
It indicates 52.2 mm
